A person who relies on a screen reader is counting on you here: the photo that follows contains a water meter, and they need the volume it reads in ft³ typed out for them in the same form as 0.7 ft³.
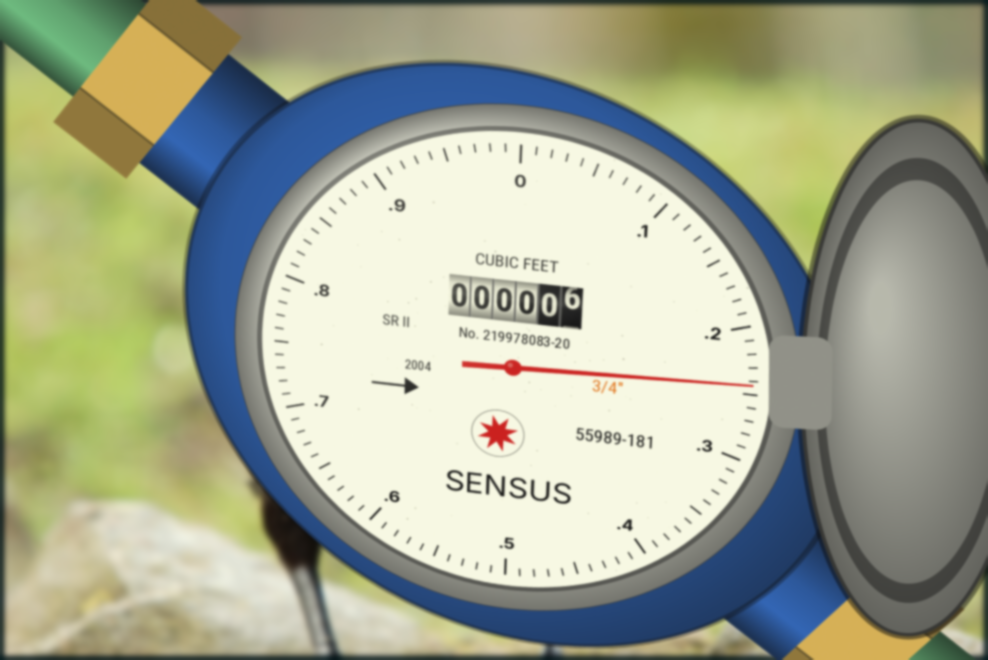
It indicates 6.24 ft³
